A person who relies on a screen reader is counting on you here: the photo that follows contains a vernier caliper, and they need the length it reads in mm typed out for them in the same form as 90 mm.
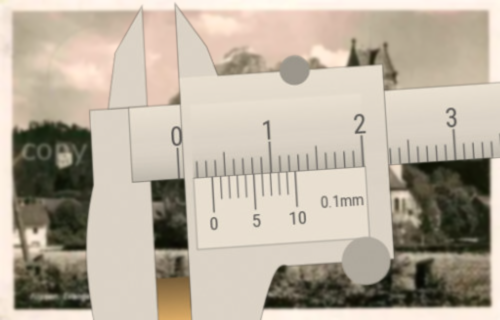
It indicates 3.6 mm
